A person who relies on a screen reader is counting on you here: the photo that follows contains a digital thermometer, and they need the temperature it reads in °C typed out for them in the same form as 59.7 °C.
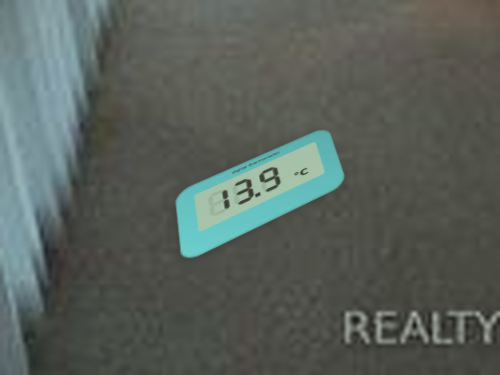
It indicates 13.9 °C
